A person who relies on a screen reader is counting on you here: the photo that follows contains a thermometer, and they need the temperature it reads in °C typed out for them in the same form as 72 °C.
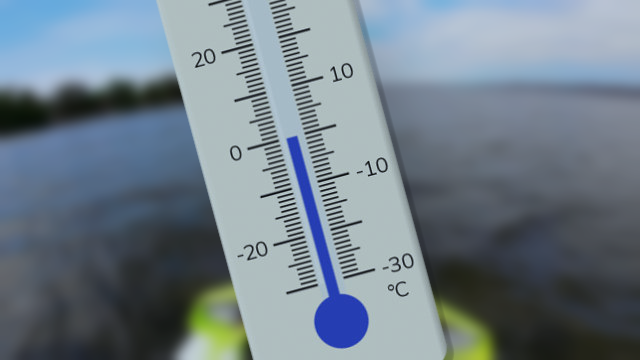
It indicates 0 °C
